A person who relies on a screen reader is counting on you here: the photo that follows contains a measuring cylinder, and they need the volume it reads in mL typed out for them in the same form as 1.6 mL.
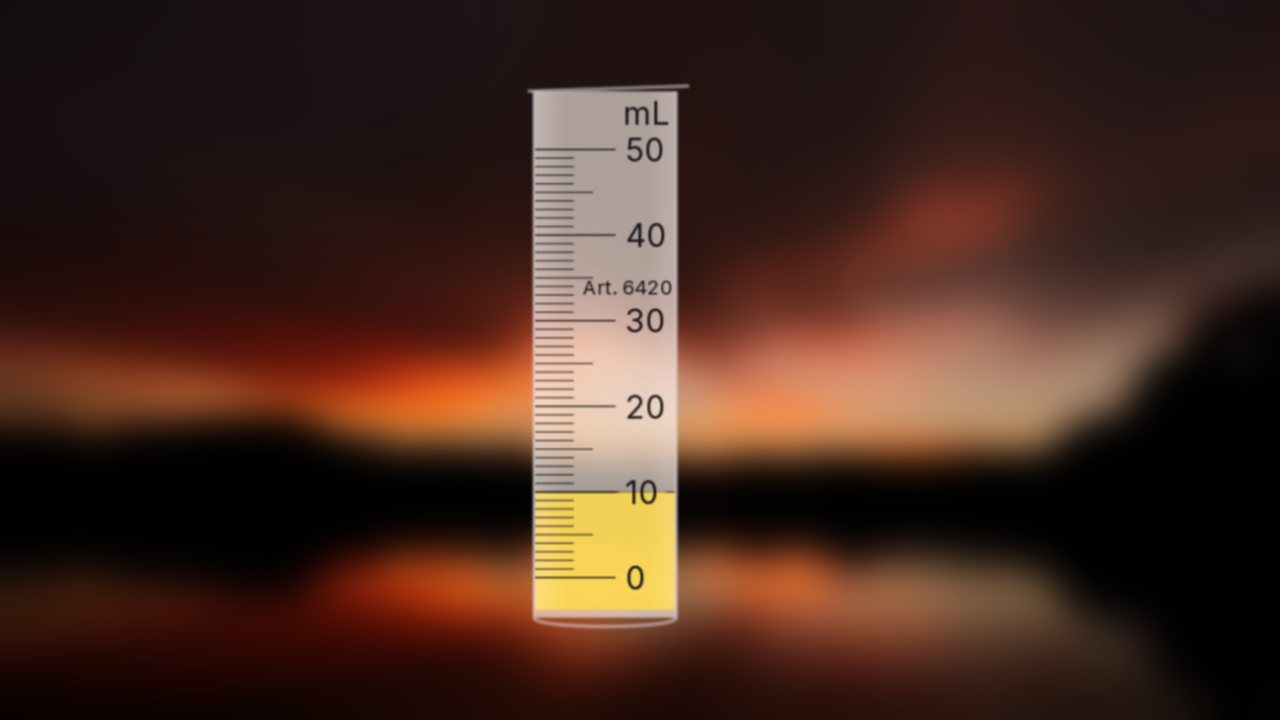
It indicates 10 mL
